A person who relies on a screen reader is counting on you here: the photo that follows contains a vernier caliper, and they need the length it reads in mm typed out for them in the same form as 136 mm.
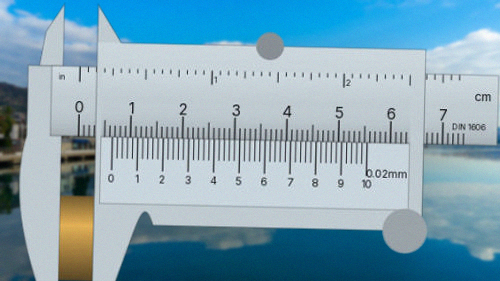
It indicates 6.5 mm
